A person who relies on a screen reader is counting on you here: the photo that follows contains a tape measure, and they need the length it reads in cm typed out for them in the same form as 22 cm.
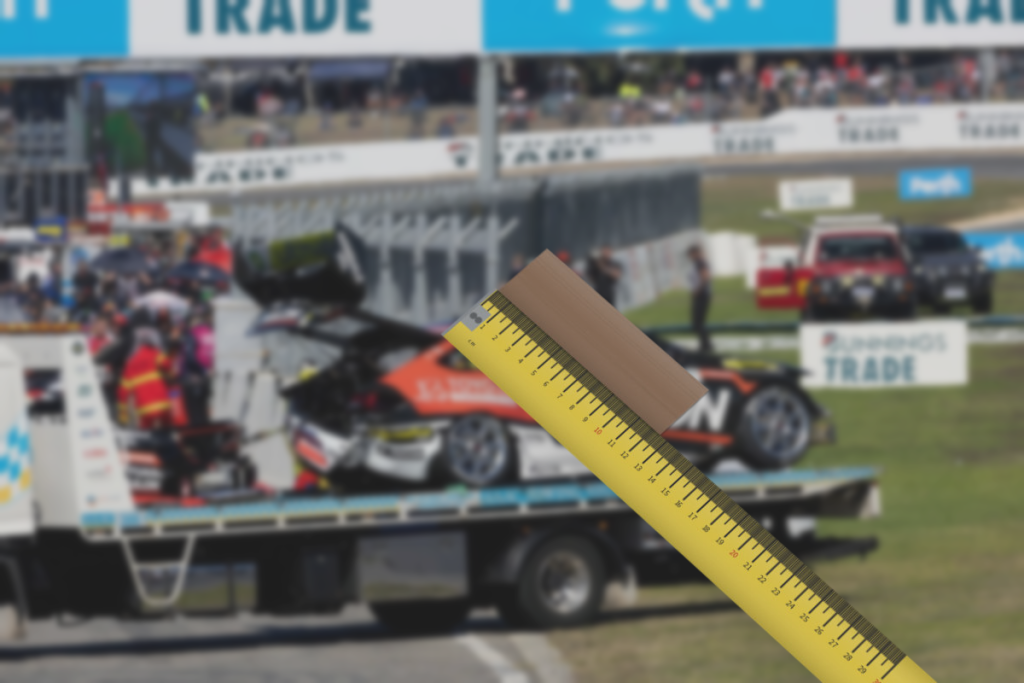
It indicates 12.5 cm
